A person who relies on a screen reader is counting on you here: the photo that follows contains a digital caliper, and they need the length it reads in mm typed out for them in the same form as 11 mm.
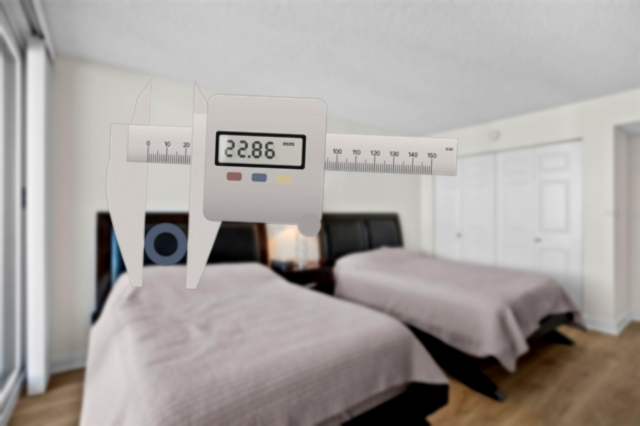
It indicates 22.86 mm
